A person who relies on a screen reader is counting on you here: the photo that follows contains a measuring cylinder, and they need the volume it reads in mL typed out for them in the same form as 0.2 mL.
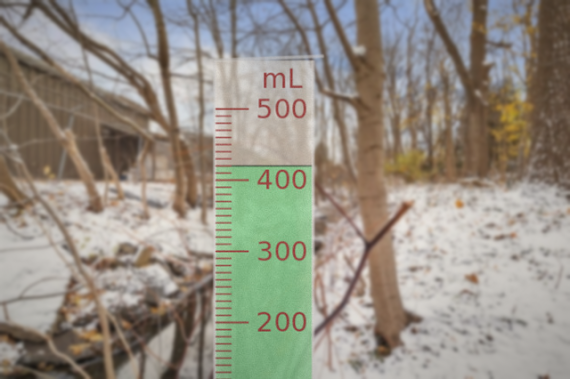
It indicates 420 mL
